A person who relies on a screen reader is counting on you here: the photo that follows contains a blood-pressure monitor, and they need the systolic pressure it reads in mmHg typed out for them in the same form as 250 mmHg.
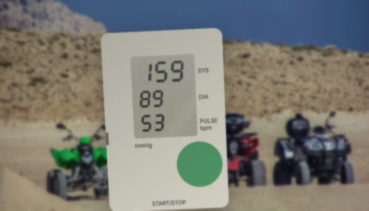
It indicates 159 mmHg
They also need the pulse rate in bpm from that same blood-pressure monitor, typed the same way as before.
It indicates 53 bpm
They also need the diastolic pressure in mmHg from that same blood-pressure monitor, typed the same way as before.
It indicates 89 mmHg
